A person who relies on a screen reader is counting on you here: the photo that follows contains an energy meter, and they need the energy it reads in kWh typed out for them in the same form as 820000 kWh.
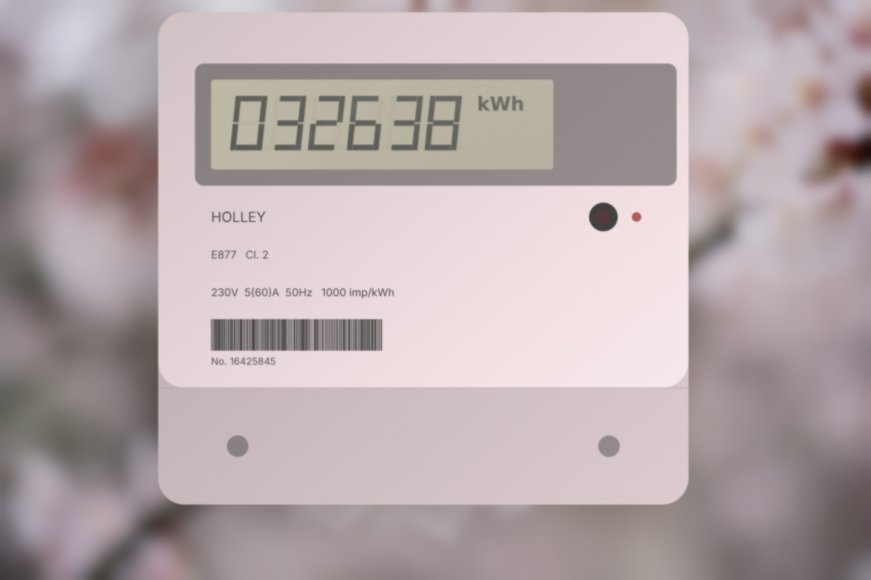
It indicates 32638 kWh
